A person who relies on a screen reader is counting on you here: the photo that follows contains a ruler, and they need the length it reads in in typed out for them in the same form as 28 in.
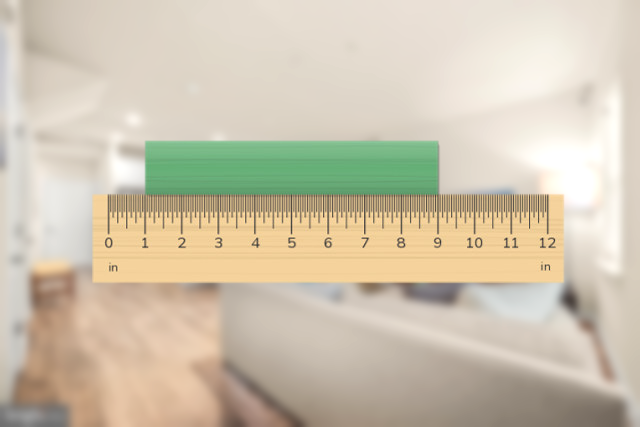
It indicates 8 in
